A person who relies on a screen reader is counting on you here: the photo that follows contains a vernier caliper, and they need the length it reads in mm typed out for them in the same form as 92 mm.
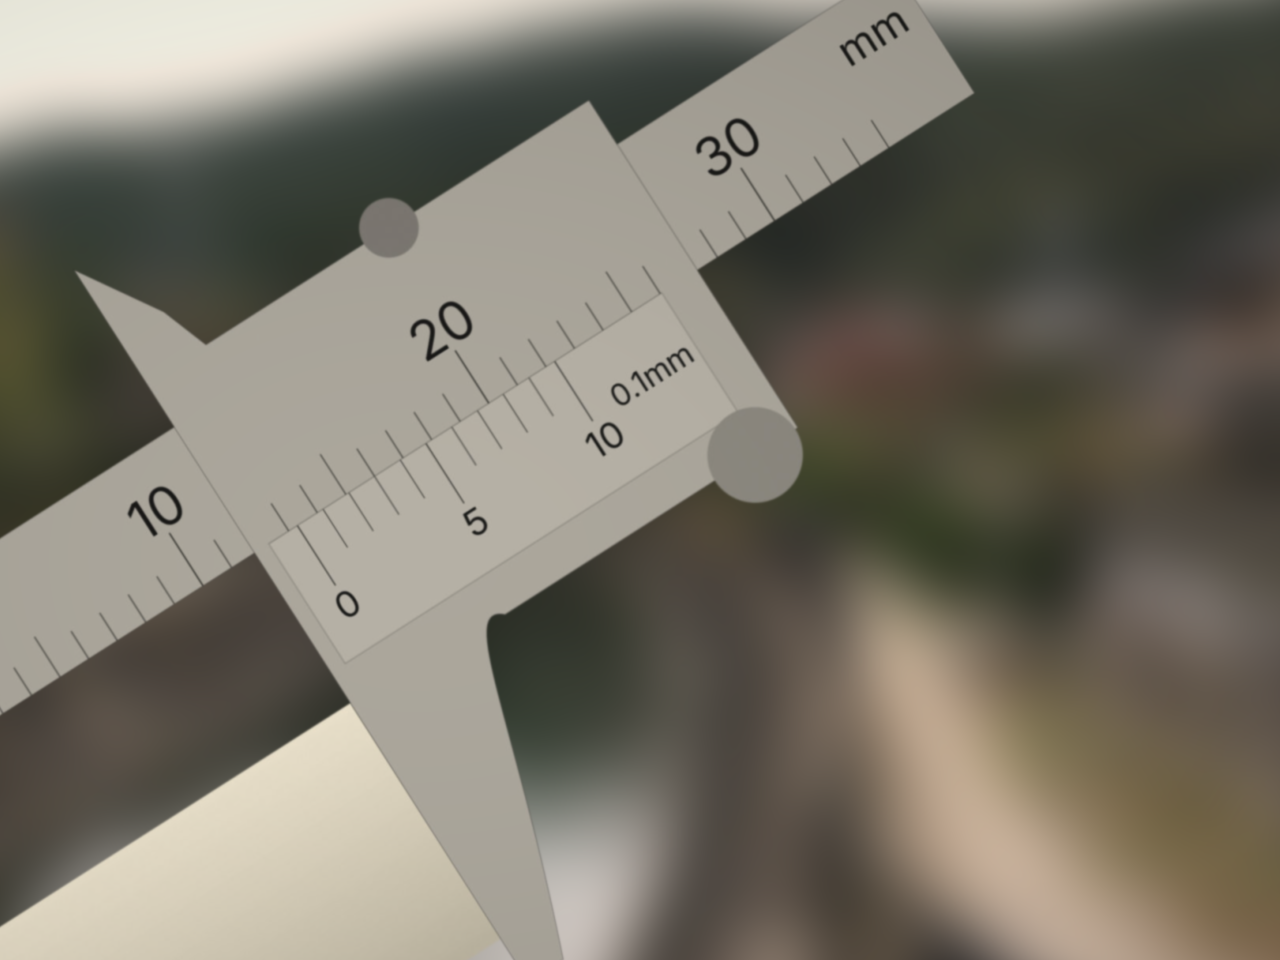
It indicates 13.3 mm
